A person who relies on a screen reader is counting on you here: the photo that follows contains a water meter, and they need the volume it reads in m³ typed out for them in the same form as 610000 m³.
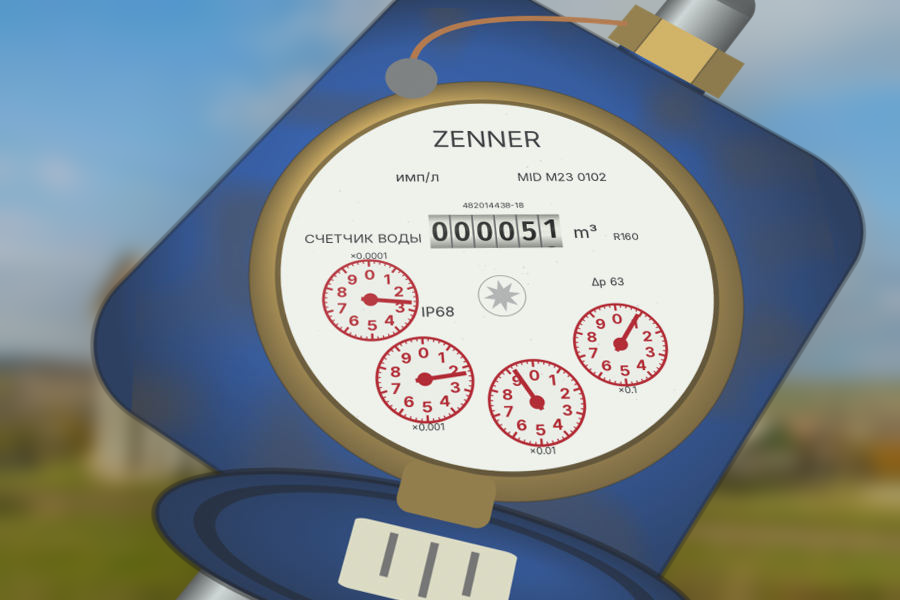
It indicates 51.0922 m³
